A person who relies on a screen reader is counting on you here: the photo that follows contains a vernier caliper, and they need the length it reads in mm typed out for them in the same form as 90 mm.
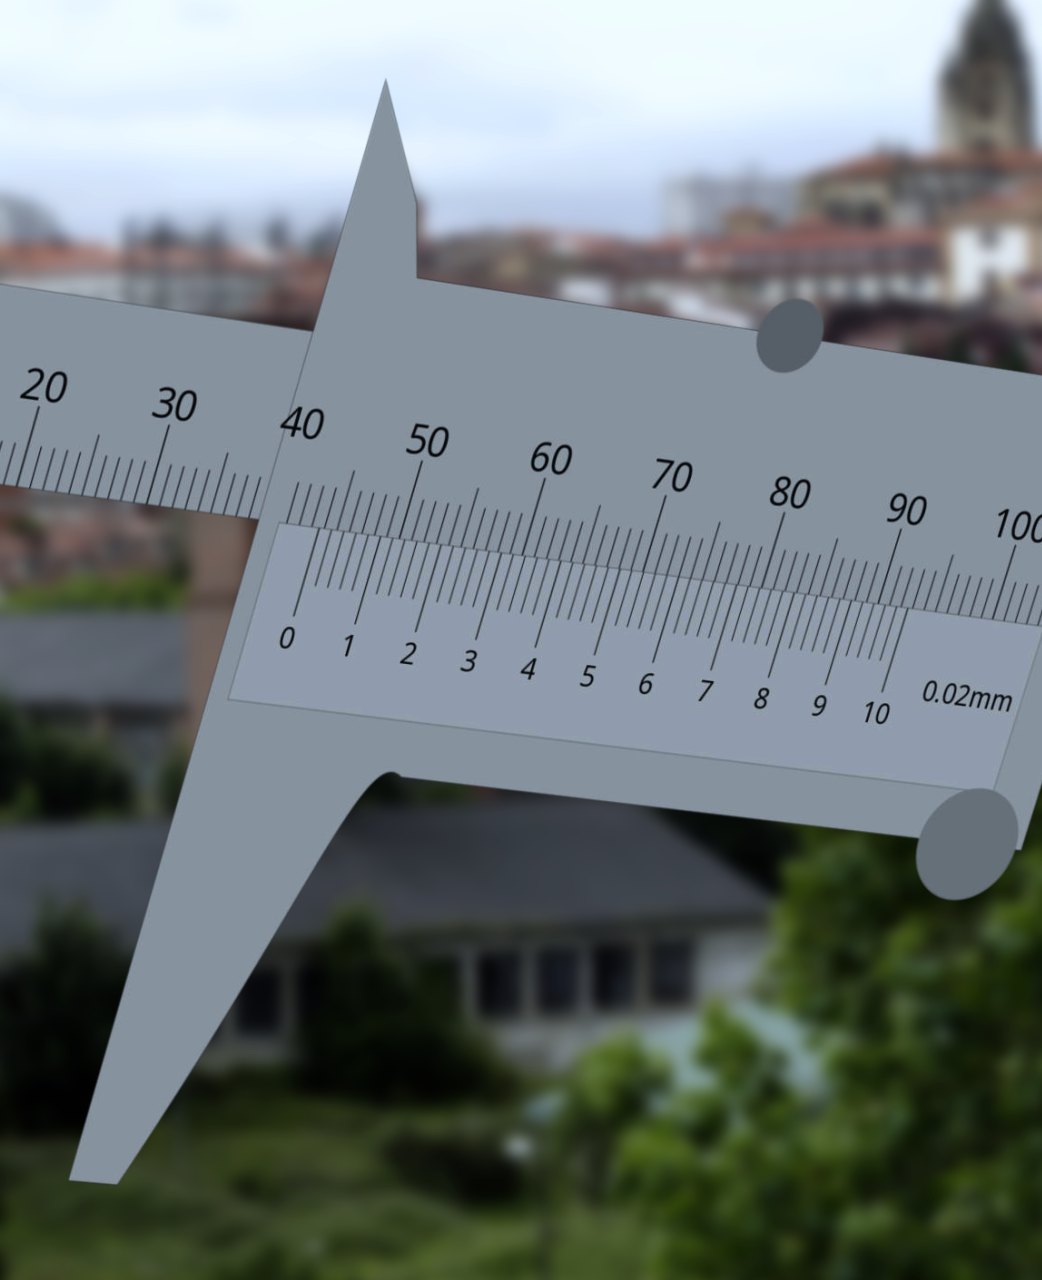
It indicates 43.6 mm
